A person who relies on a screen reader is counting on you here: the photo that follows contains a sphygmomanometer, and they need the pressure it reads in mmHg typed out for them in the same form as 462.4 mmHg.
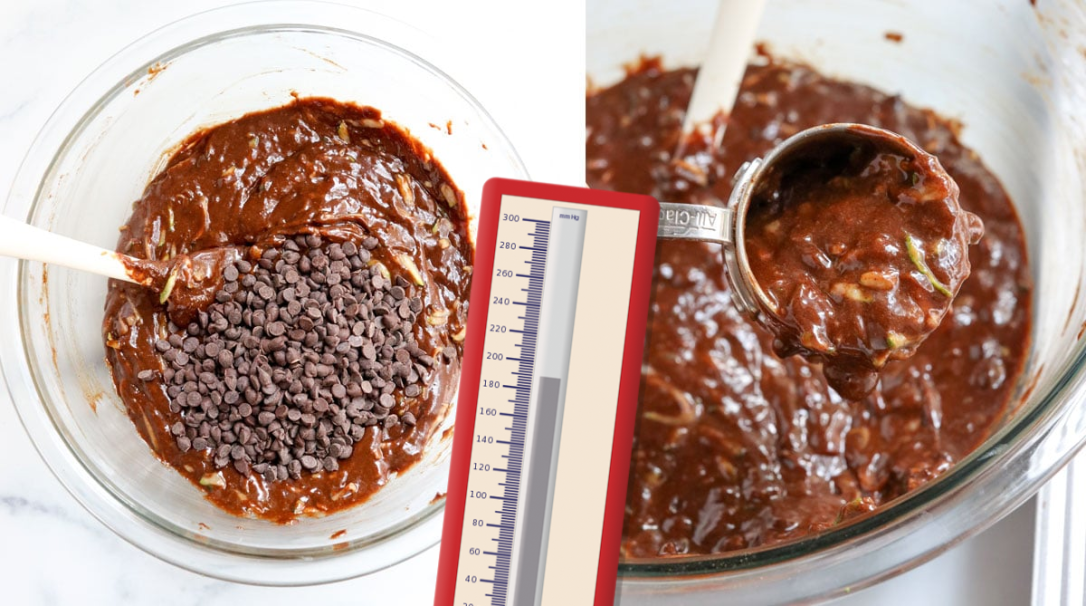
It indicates 190 mmHg
